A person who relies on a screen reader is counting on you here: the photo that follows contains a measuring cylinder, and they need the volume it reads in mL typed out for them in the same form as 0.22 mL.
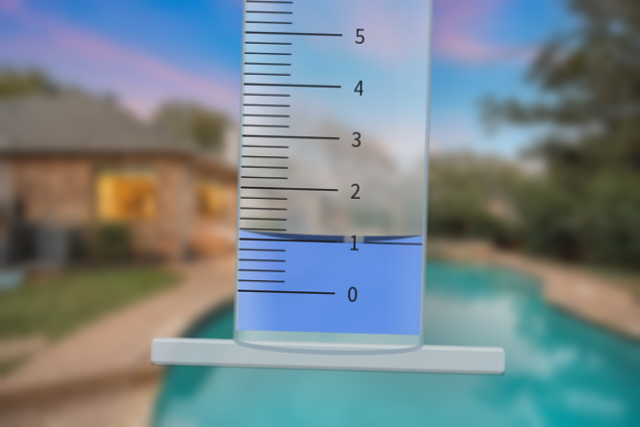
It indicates 1 mL
